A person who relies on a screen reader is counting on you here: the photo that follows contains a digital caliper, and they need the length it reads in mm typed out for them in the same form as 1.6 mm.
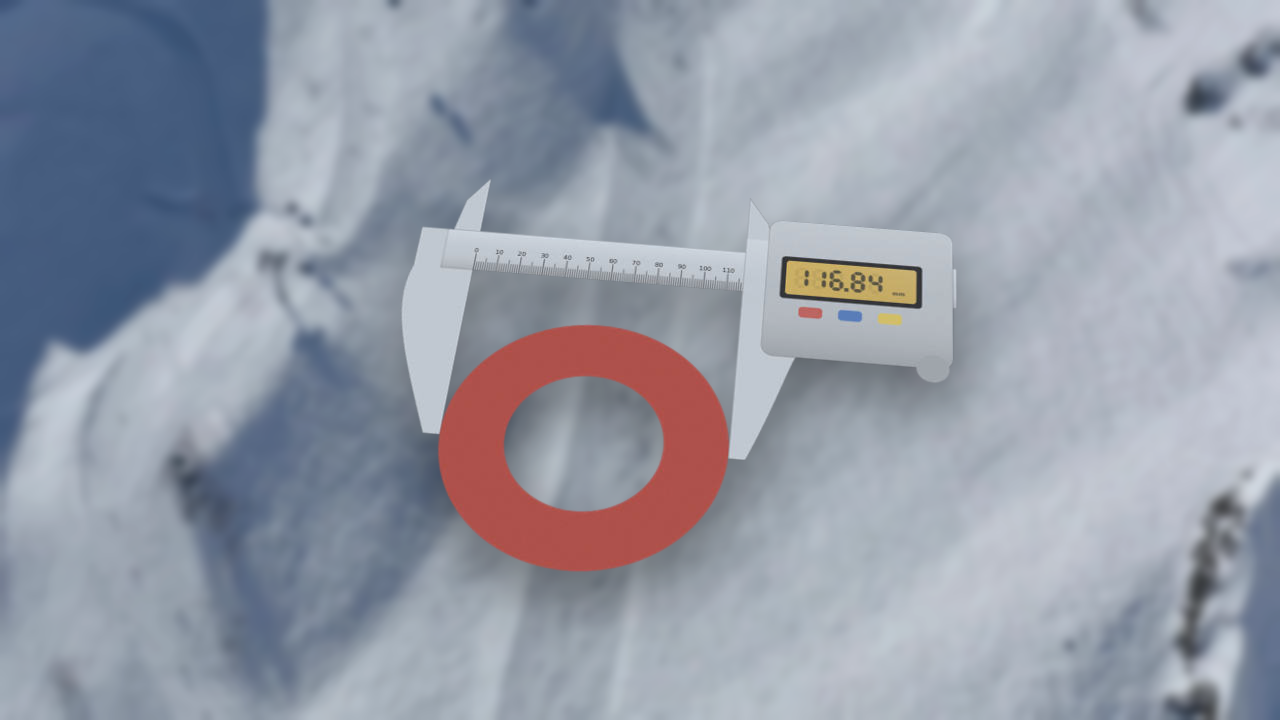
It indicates 116.84 mm
